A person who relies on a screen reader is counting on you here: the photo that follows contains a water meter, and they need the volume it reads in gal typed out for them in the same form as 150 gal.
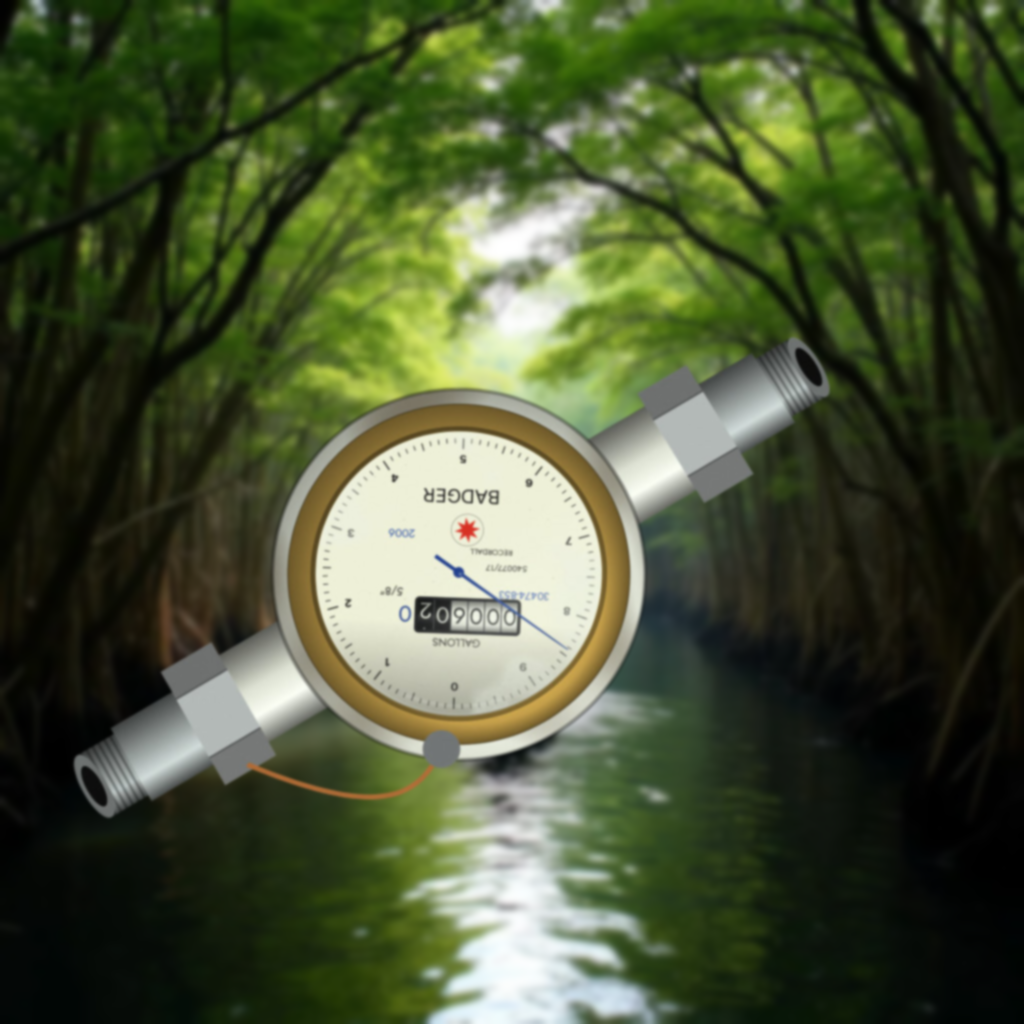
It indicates 6018.4 gal
